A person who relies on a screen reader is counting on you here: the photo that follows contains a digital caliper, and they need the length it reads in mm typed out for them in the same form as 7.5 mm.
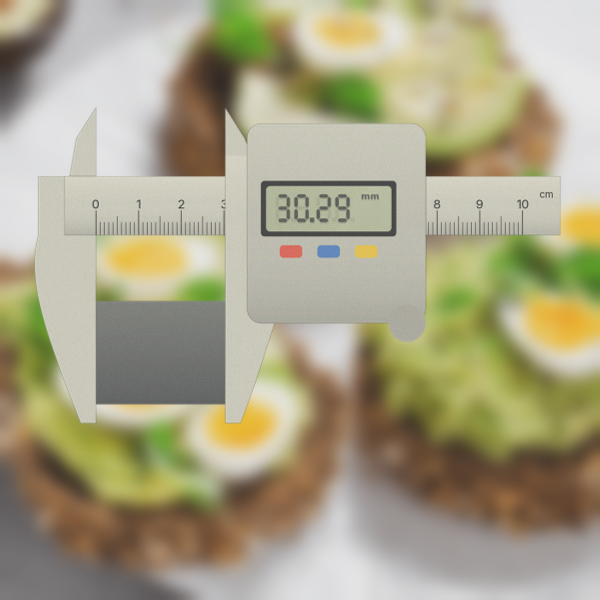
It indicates 30.29 mm
